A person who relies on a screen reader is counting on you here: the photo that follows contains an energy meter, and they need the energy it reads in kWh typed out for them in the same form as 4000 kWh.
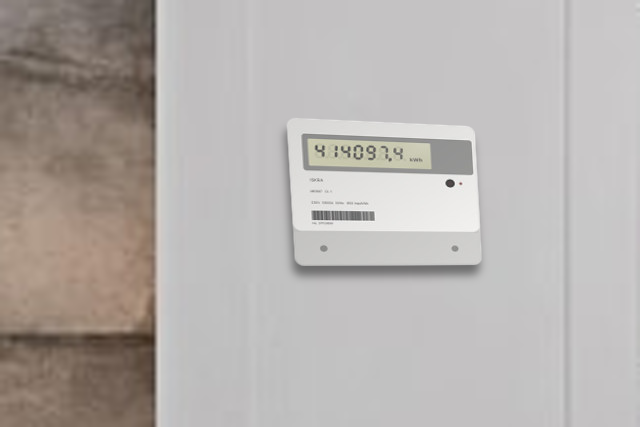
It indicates 414097.4 kWh
